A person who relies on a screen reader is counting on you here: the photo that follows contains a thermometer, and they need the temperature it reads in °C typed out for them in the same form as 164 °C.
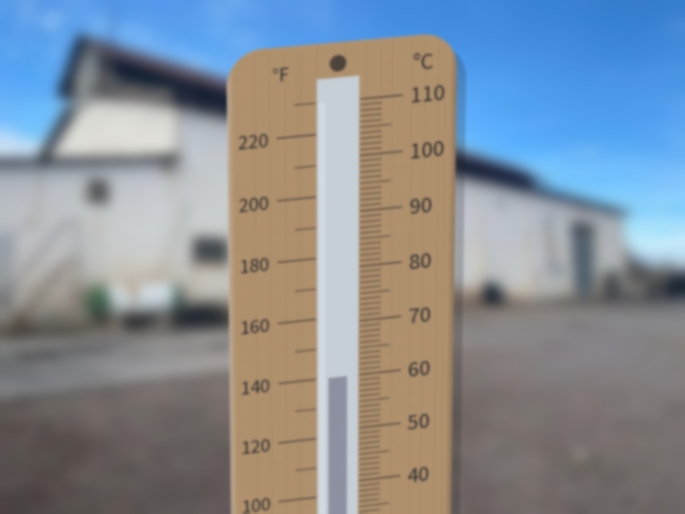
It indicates 60 °C
